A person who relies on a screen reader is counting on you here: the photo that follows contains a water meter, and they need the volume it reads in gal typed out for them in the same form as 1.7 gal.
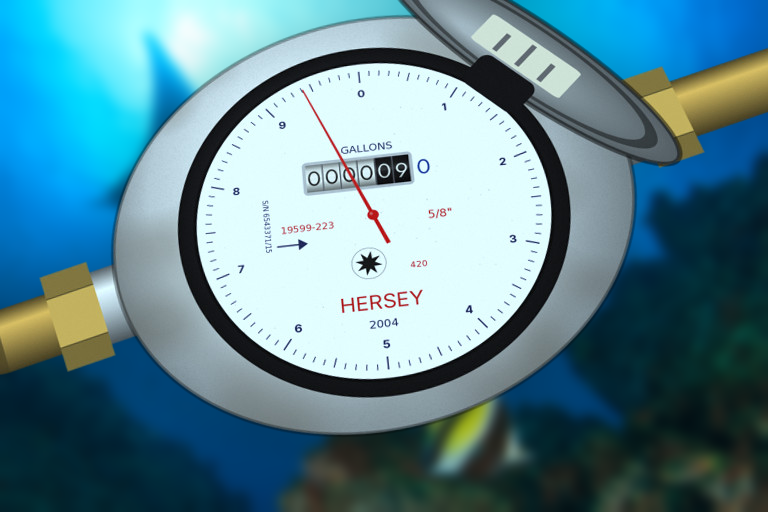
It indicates 89.4 gal
